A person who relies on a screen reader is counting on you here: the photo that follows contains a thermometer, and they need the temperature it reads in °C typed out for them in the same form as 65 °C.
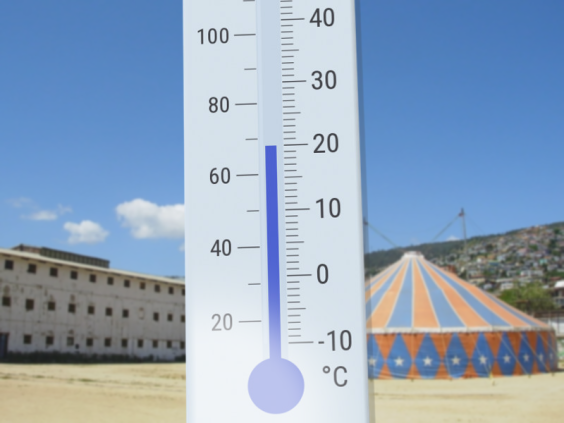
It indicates 20 °C
